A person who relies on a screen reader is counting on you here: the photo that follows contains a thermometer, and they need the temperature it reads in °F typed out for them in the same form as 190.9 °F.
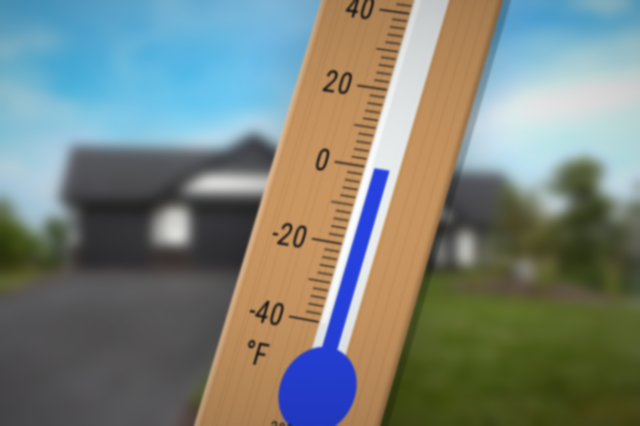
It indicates 0 °F
